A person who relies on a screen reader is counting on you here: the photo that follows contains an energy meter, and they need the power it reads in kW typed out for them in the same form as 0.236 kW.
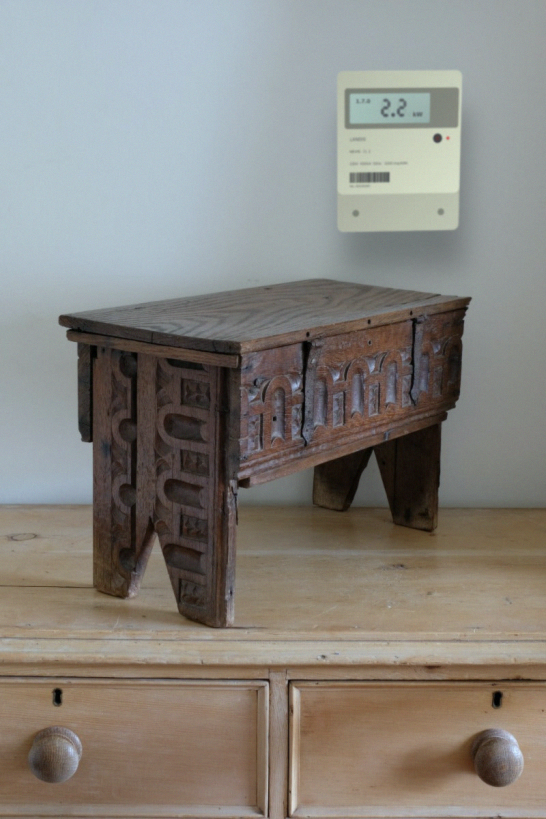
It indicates 2.2 kW
